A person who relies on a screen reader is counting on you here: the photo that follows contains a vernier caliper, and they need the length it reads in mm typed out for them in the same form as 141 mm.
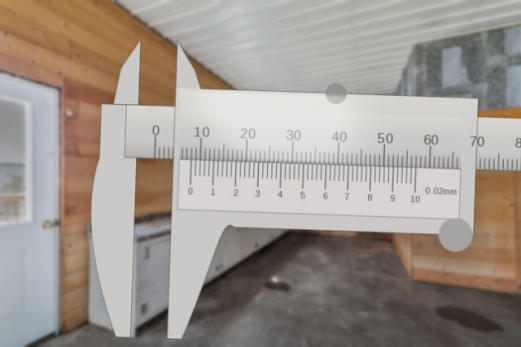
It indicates 8.0 mm
